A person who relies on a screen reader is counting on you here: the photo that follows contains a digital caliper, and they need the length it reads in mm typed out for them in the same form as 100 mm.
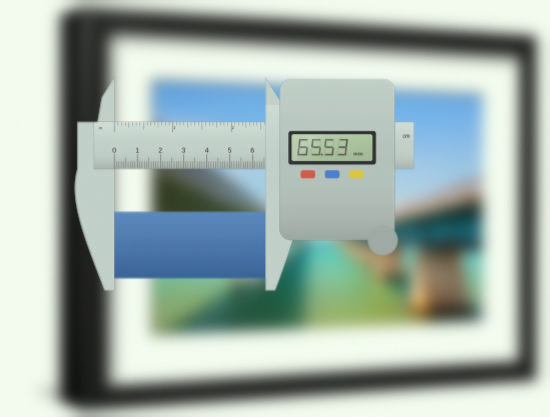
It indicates 65.53 mm
